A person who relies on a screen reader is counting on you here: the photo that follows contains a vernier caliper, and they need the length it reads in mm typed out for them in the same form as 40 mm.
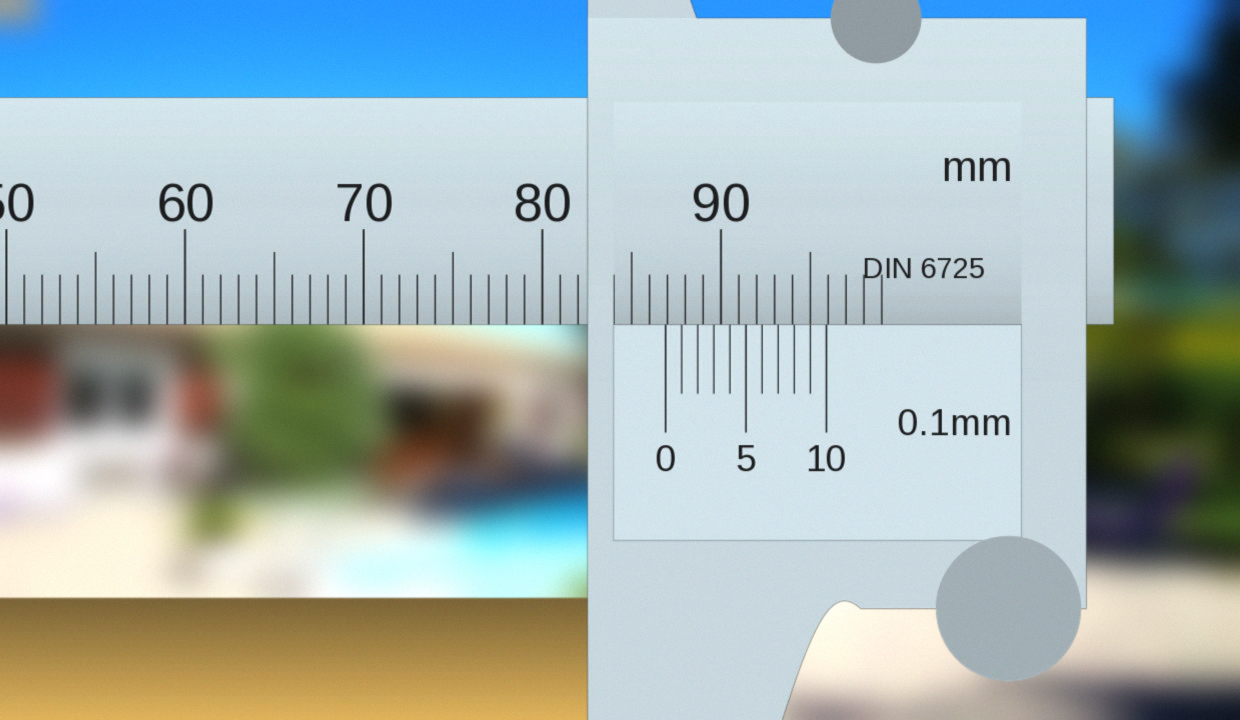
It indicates 86.9 mm
